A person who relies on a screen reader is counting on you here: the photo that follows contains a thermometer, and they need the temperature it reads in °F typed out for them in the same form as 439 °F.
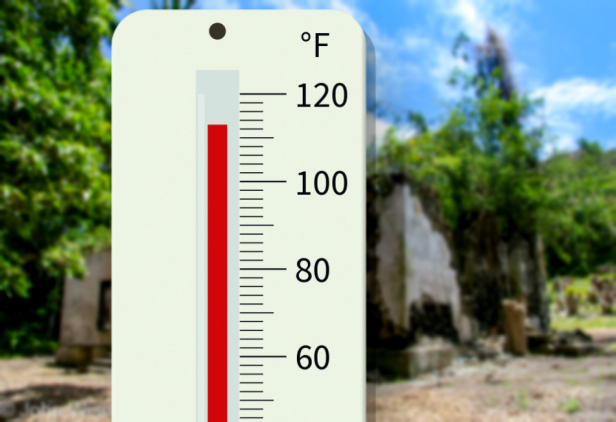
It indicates 113 °F
